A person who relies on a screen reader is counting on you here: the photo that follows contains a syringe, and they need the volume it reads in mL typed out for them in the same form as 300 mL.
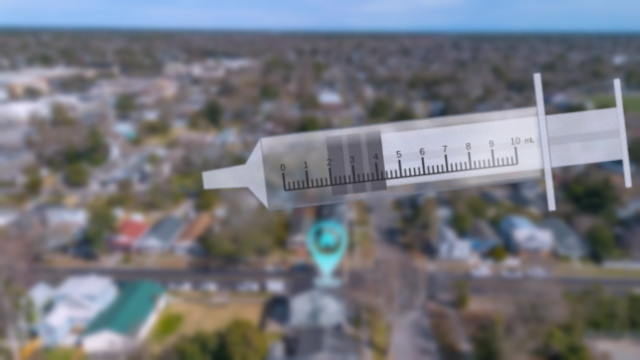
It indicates 2 mL
